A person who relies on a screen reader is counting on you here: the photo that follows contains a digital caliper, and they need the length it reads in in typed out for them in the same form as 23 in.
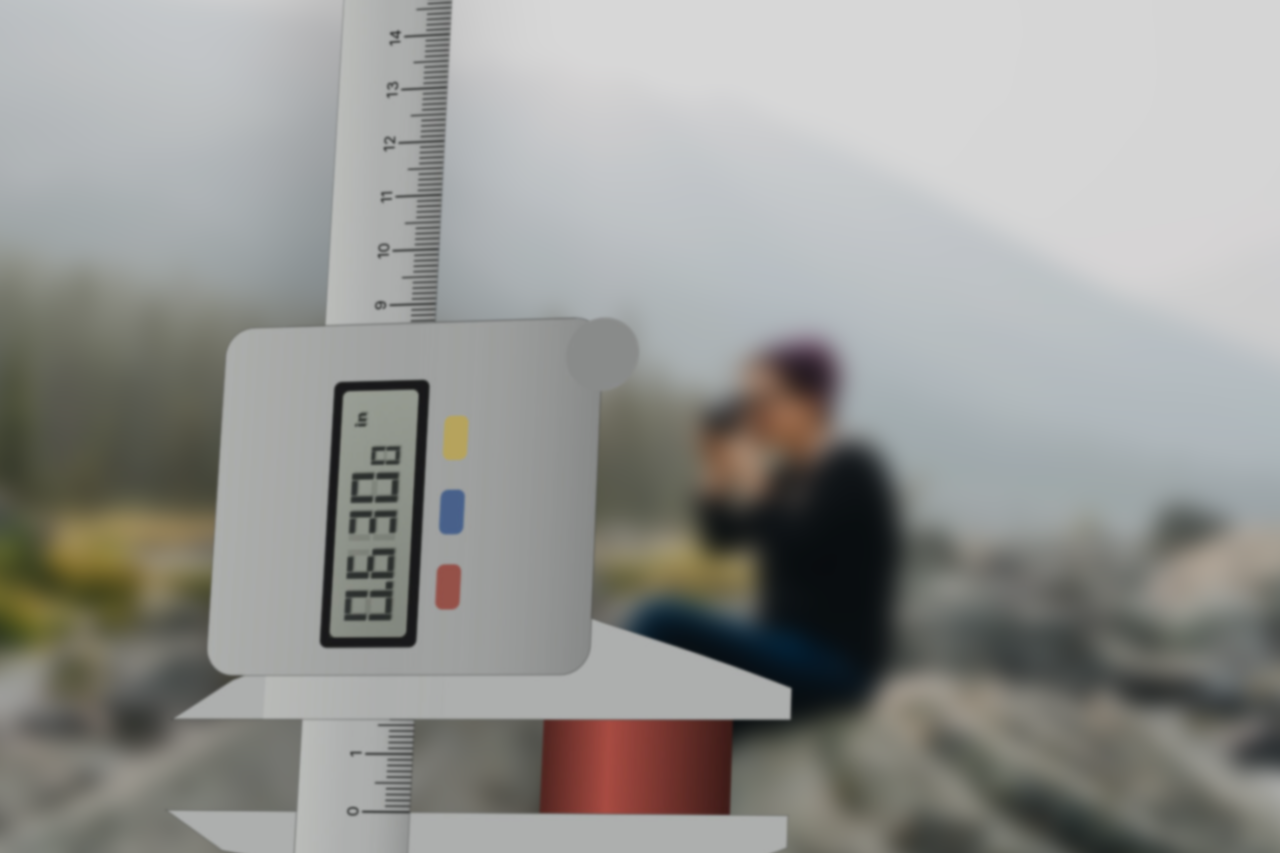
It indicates 0.6300 in
